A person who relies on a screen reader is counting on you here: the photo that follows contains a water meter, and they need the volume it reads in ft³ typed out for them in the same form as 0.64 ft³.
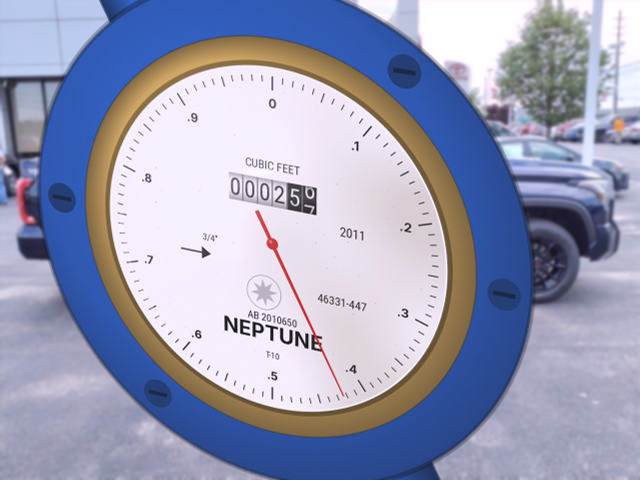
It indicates 256.42 ft³
